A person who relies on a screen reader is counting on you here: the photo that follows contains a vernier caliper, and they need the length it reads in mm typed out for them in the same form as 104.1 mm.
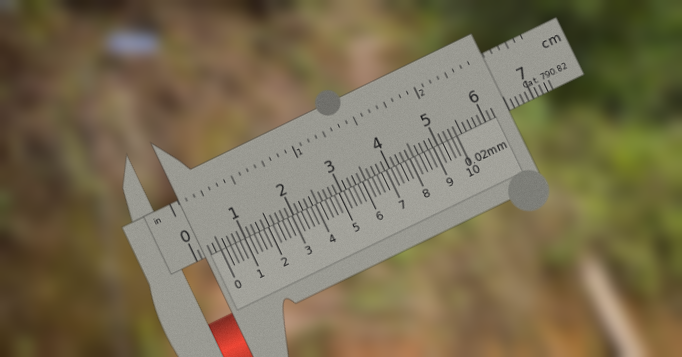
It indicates 5.0 mm
